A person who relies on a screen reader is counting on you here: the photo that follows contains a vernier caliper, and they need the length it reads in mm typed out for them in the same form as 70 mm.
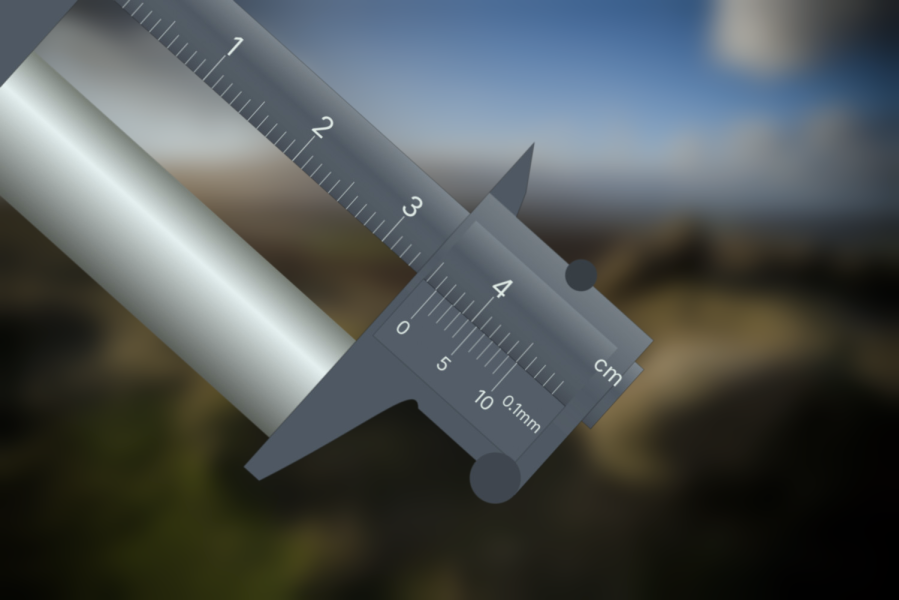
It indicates 36.1 mm
